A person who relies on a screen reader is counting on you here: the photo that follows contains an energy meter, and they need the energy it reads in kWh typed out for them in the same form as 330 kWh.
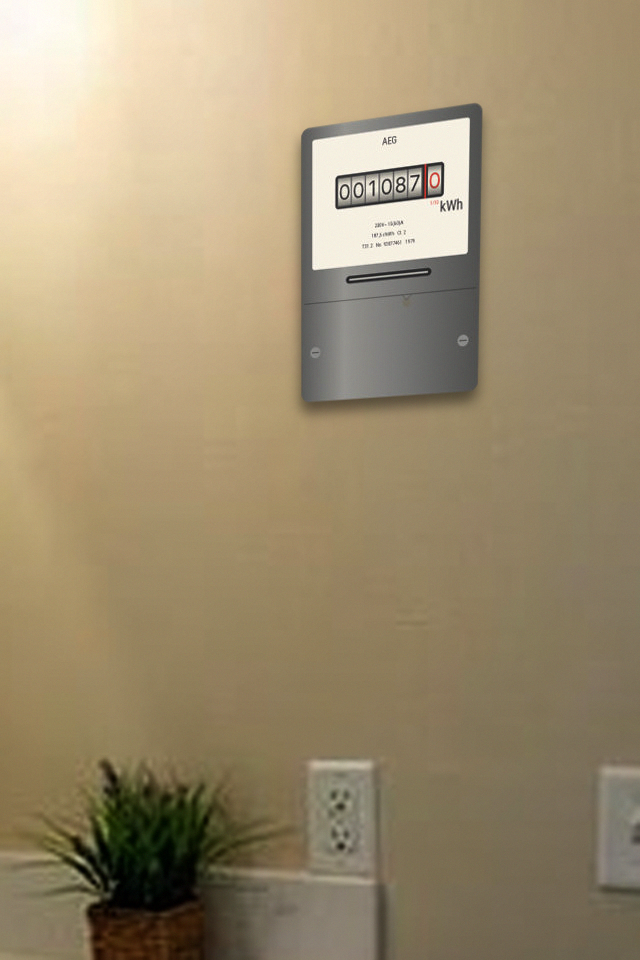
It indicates 1087.0 kWh
